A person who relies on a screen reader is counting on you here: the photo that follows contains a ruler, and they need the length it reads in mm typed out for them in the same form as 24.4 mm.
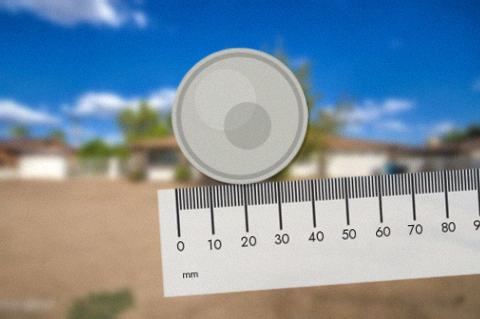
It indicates 40 mm
